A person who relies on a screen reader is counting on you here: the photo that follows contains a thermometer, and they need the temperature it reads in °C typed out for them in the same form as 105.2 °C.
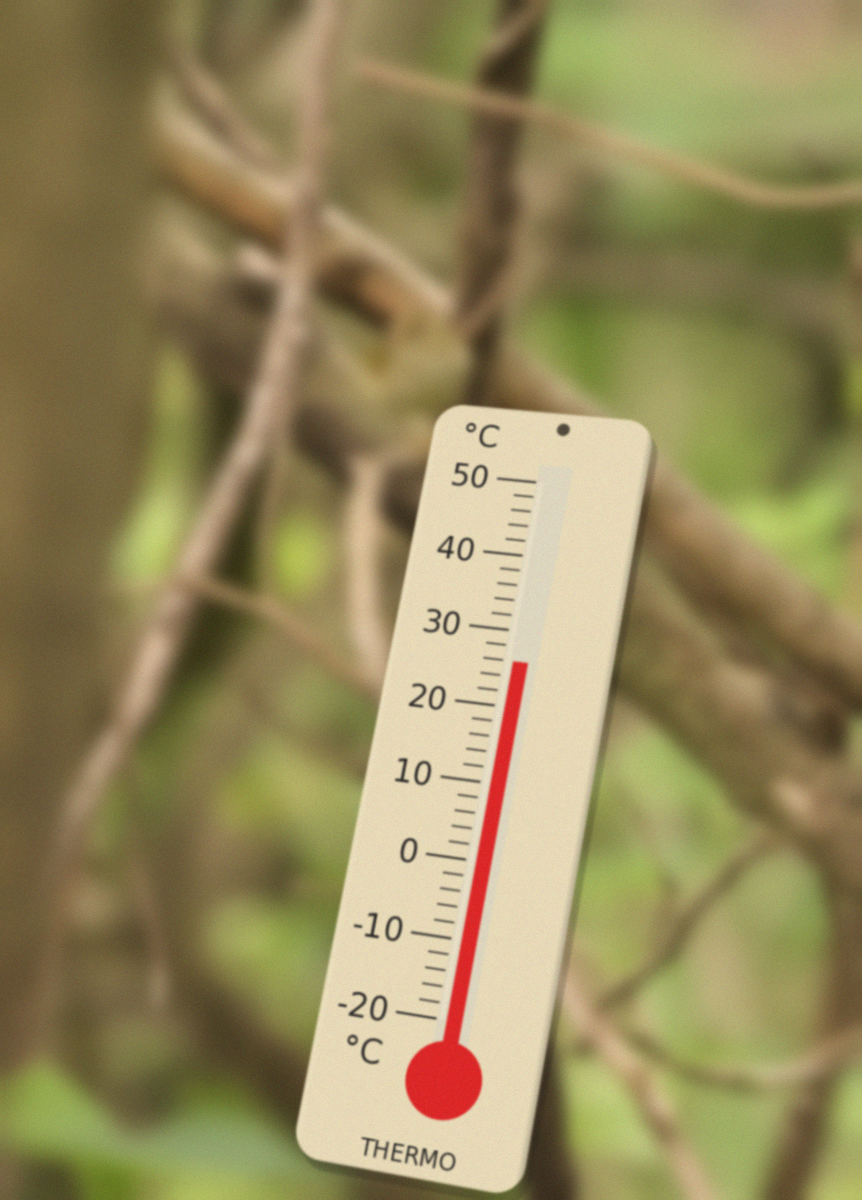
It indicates 26 °C
